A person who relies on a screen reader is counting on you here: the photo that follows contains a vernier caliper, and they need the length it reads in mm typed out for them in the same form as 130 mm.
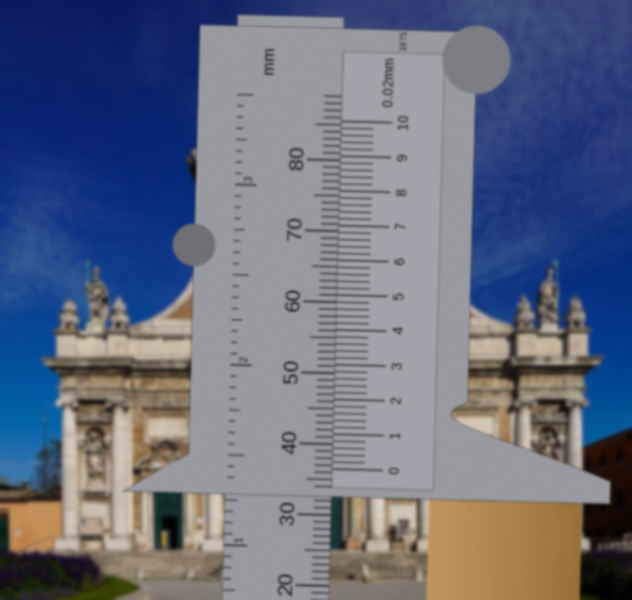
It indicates 36.5 mm
